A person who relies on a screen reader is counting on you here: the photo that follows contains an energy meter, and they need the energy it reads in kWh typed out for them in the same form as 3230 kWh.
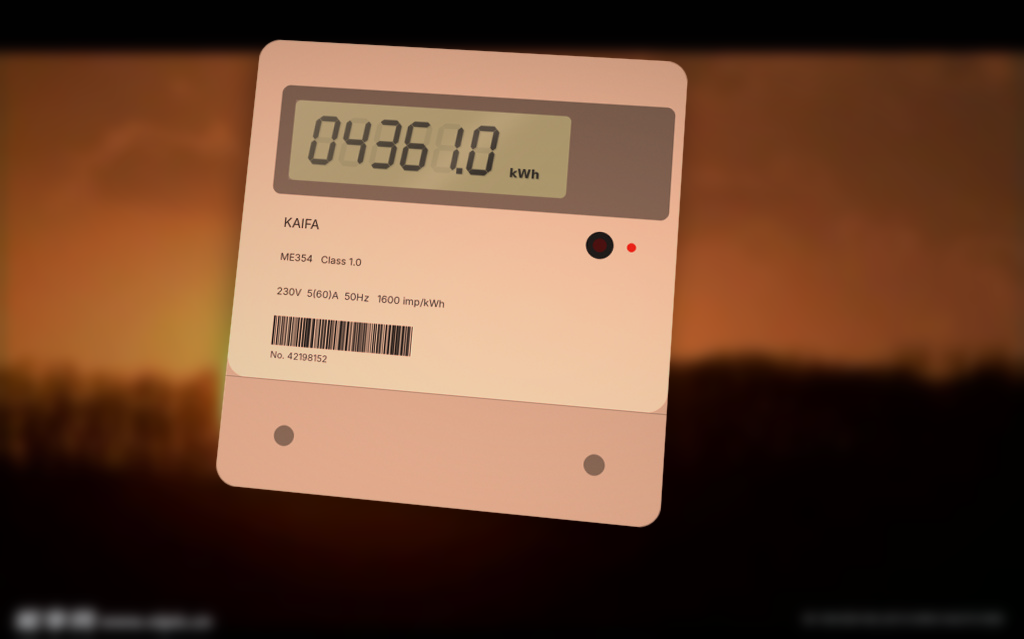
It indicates 4361.0 kWh
